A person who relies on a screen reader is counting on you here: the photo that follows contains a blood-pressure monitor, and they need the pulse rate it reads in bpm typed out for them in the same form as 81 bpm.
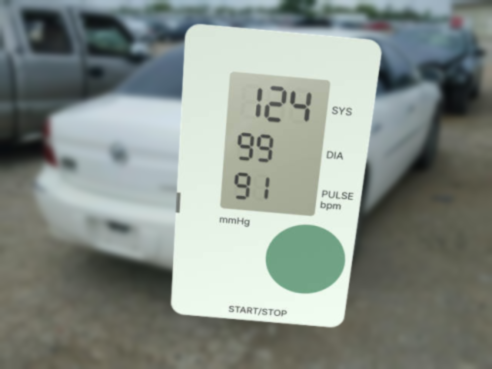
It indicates 91 bpm
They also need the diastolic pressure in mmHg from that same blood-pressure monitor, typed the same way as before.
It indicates 99 mmHg
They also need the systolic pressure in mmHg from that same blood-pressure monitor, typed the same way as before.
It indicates 124 mmHg
